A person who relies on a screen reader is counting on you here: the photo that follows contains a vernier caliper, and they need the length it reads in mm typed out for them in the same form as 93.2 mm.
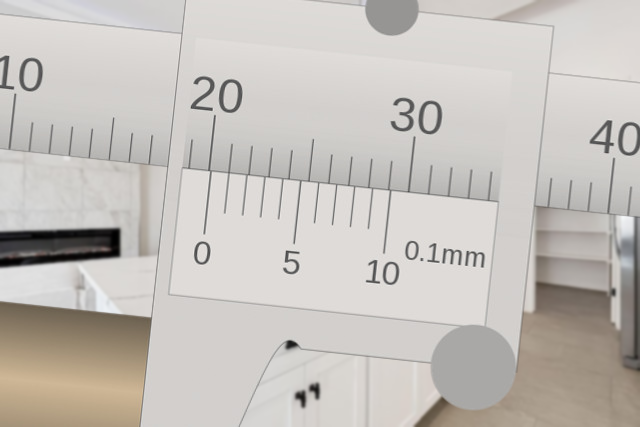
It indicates 20.1 mm
